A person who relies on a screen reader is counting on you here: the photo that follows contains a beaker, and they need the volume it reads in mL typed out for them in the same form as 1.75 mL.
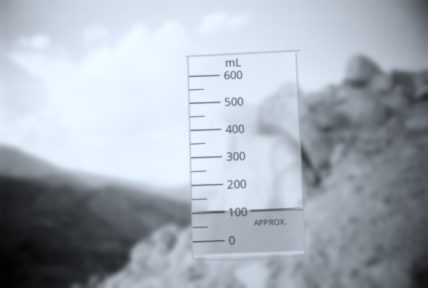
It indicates 100 mL
